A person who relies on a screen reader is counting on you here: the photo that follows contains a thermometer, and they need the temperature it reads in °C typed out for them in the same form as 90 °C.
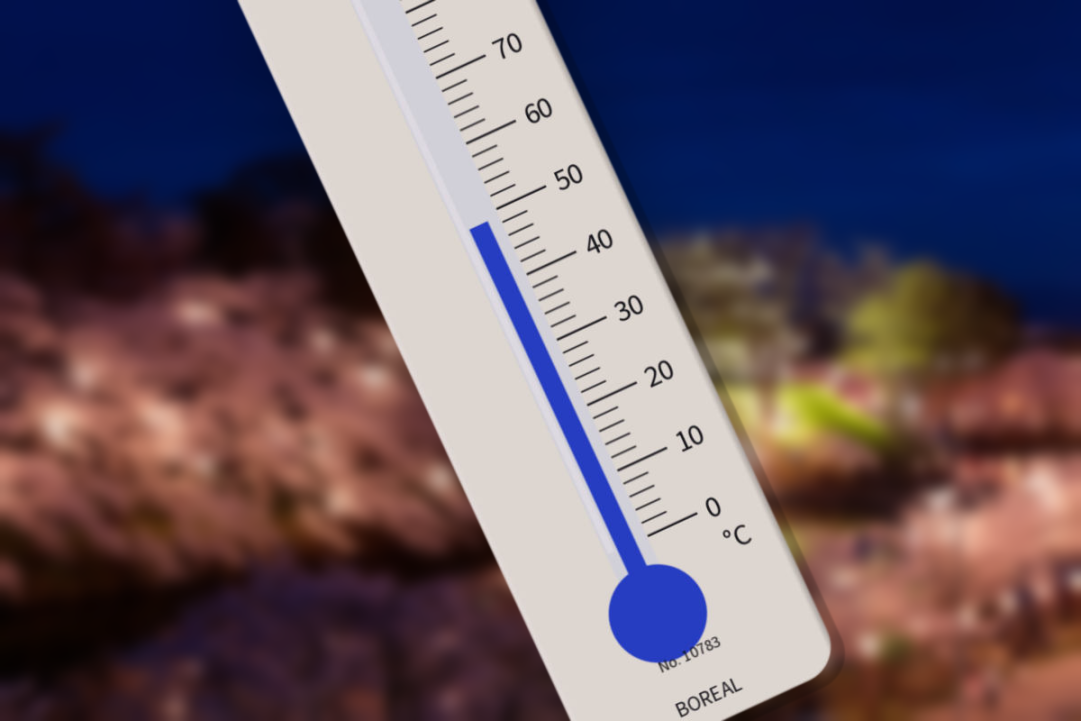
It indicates 49 °C
